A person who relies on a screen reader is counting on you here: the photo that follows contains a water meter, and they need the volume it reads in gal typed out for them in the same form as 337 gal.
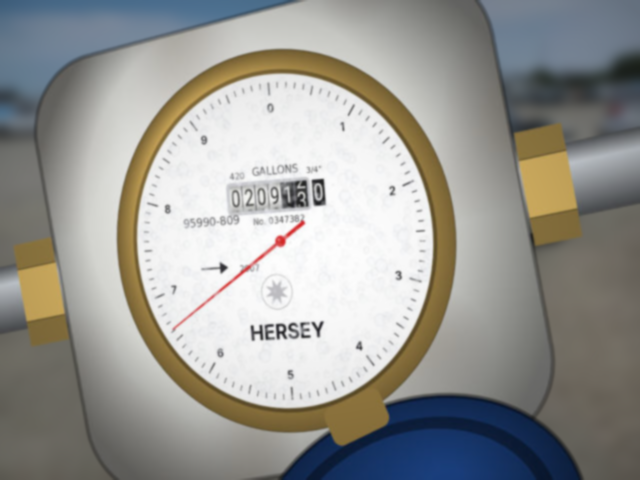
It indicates 209126.6 gal
